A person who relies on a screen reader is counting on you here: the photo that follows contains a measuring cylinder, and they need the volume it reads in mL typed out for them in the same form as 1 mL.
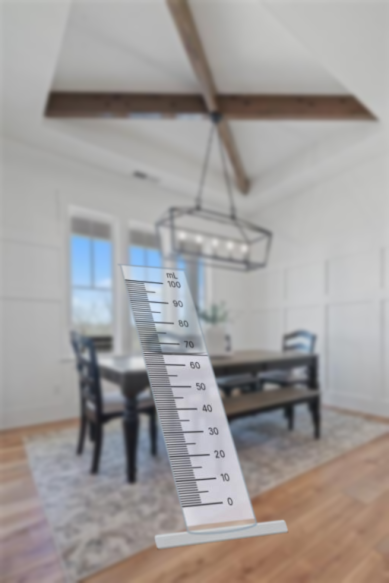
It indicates 65 mL
